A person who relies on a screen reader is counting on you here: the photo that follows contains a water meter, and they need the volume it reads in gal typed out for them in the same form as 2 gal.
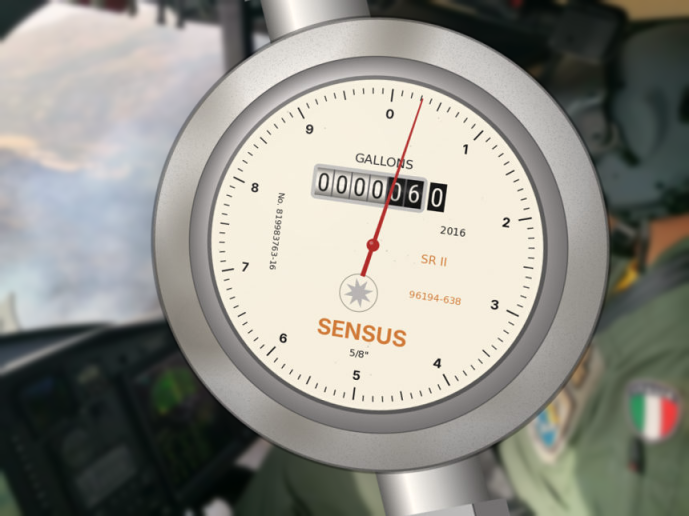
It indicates 60.3 gal
